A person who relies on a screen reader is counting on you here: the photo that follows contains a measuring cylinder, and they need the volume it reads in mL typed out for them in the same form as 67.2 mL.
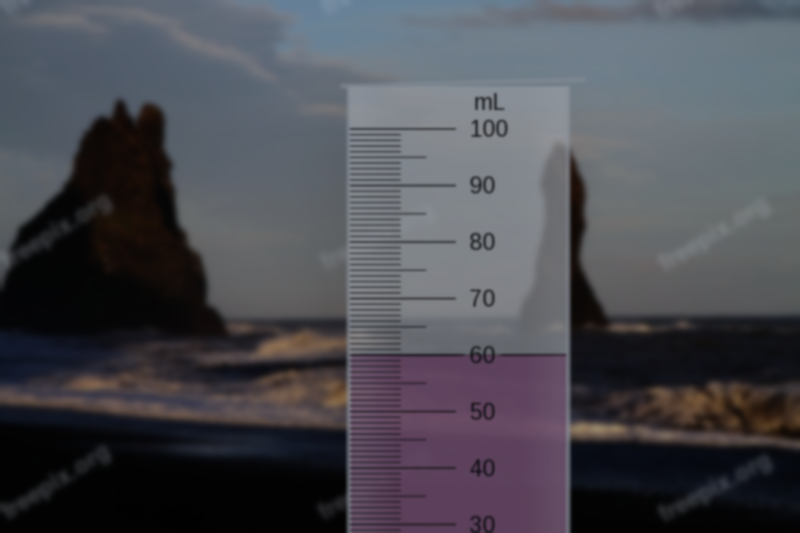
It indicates 60 mL
